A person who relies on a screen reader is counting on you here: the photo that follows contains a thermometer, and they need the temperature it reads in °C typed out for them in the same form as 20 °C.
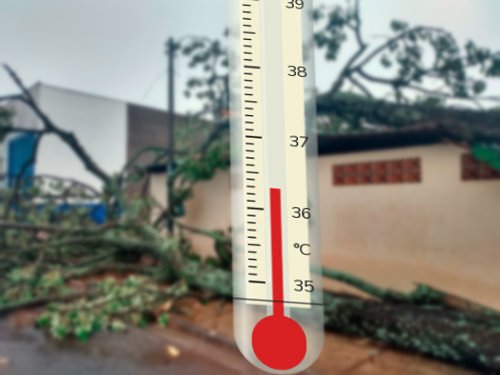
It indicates 36.3 °C
